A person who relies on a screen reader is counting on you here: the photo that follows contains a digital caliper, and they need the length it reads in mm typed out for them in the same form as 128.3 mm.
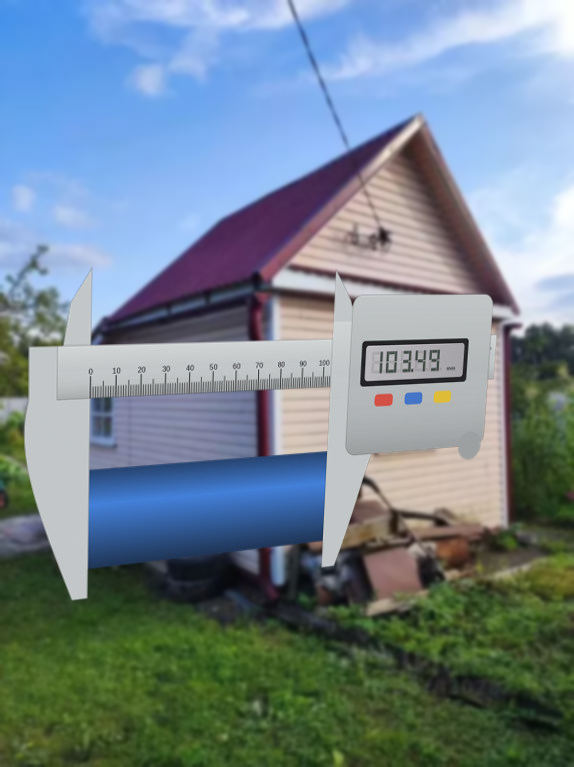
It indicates 103.49 mm
